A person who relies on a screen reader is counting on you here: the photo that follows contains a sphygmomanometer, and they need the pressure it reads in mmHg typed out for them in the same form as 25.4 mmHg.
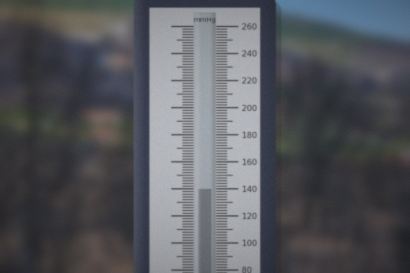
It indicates 140 mmHg
